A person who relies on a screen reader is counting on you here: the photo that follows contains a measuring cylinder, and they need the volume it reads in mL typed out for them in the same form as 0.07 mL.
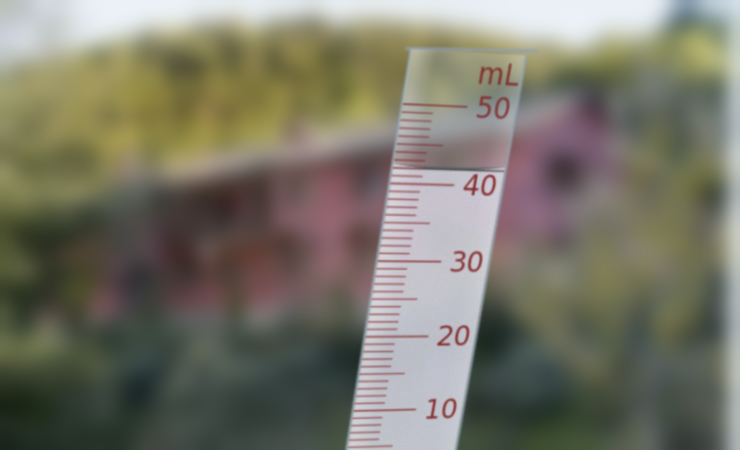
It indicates 42 mL
